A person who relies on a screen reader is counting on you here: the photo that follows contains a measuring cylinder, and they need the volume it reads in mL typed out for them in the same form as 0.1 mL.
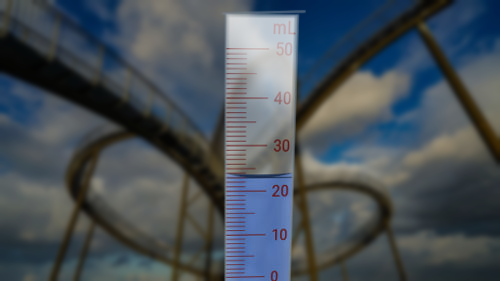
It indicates 23 mL
